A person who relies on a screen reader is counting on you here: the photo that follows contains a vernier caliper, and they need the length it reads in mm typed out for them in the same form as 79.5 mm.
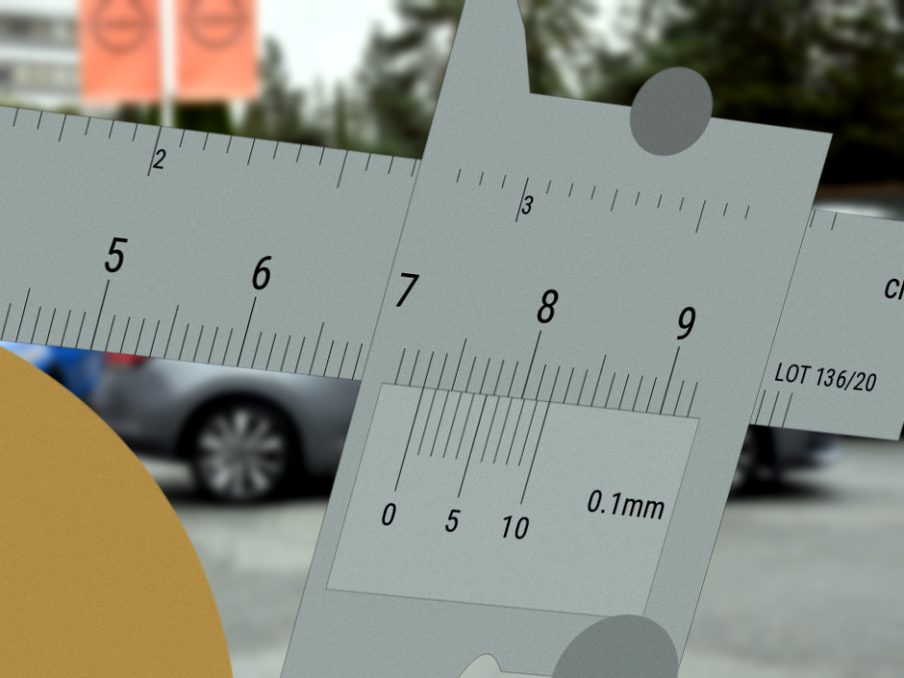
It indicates 73.0 mm
